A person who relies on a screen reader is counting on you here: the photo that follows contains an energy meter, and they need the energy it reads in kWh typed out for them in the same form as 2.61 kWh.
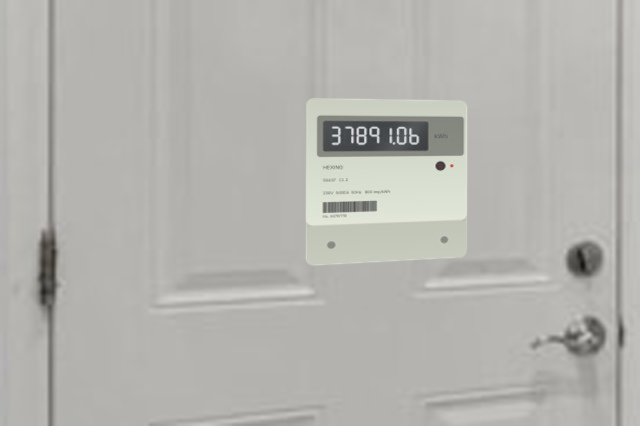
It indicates 37891.06 kWh
